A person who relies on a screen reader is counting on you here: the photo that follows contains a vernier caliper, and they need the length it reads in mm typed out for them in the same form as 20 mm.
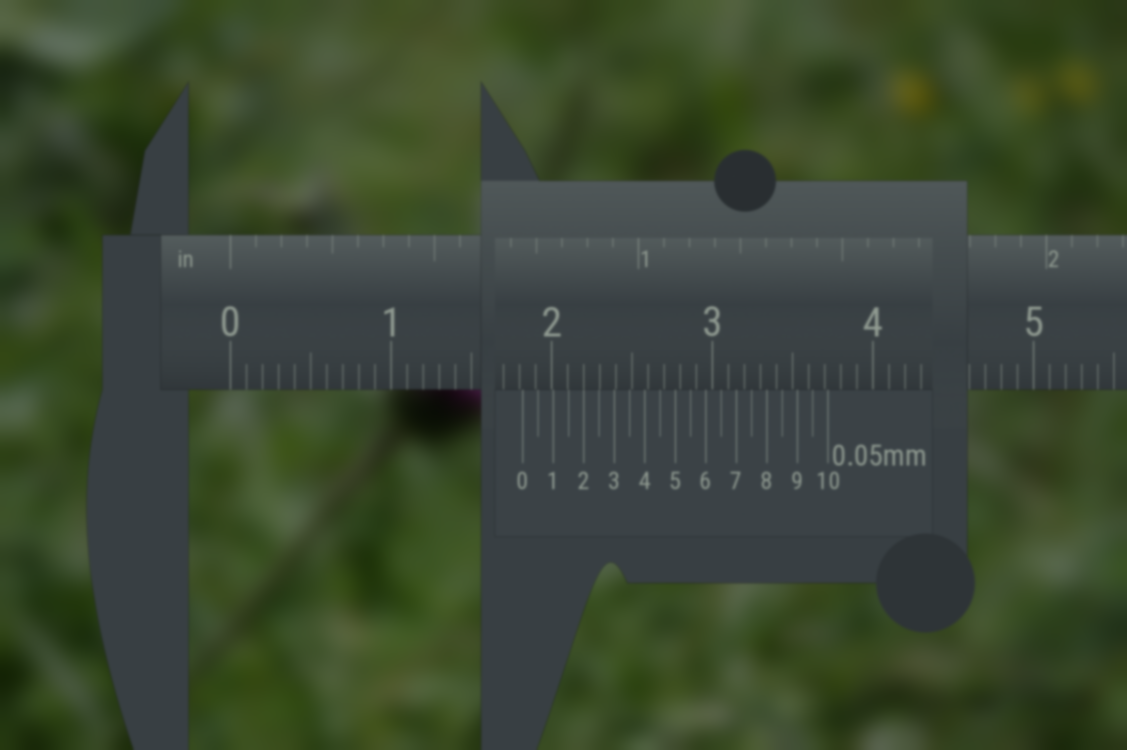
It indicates 18.2 mm
